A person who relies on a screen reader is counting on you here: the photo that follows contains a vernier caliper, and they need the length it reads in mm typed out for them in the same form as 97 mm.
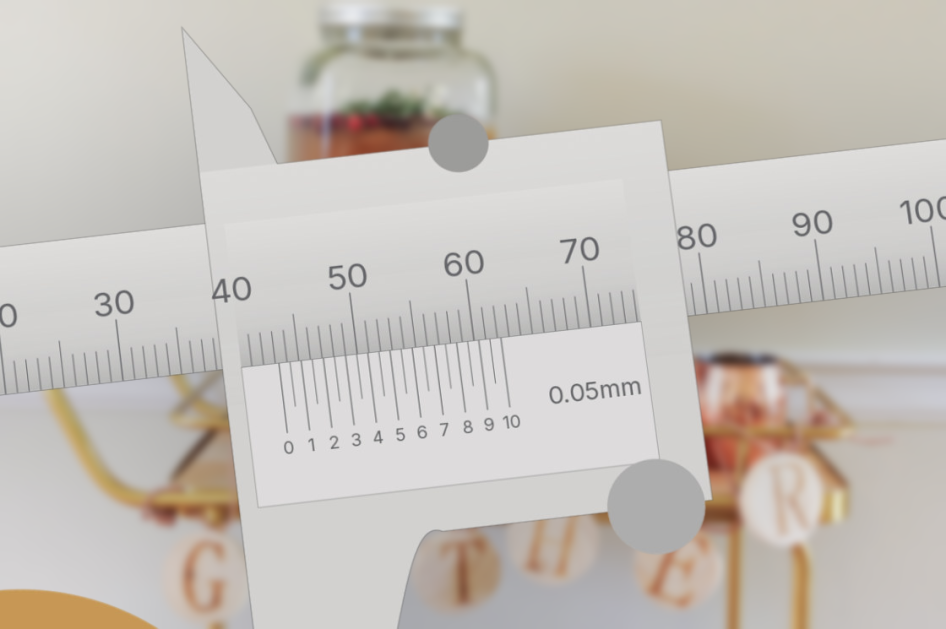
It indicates 43.3 mm
